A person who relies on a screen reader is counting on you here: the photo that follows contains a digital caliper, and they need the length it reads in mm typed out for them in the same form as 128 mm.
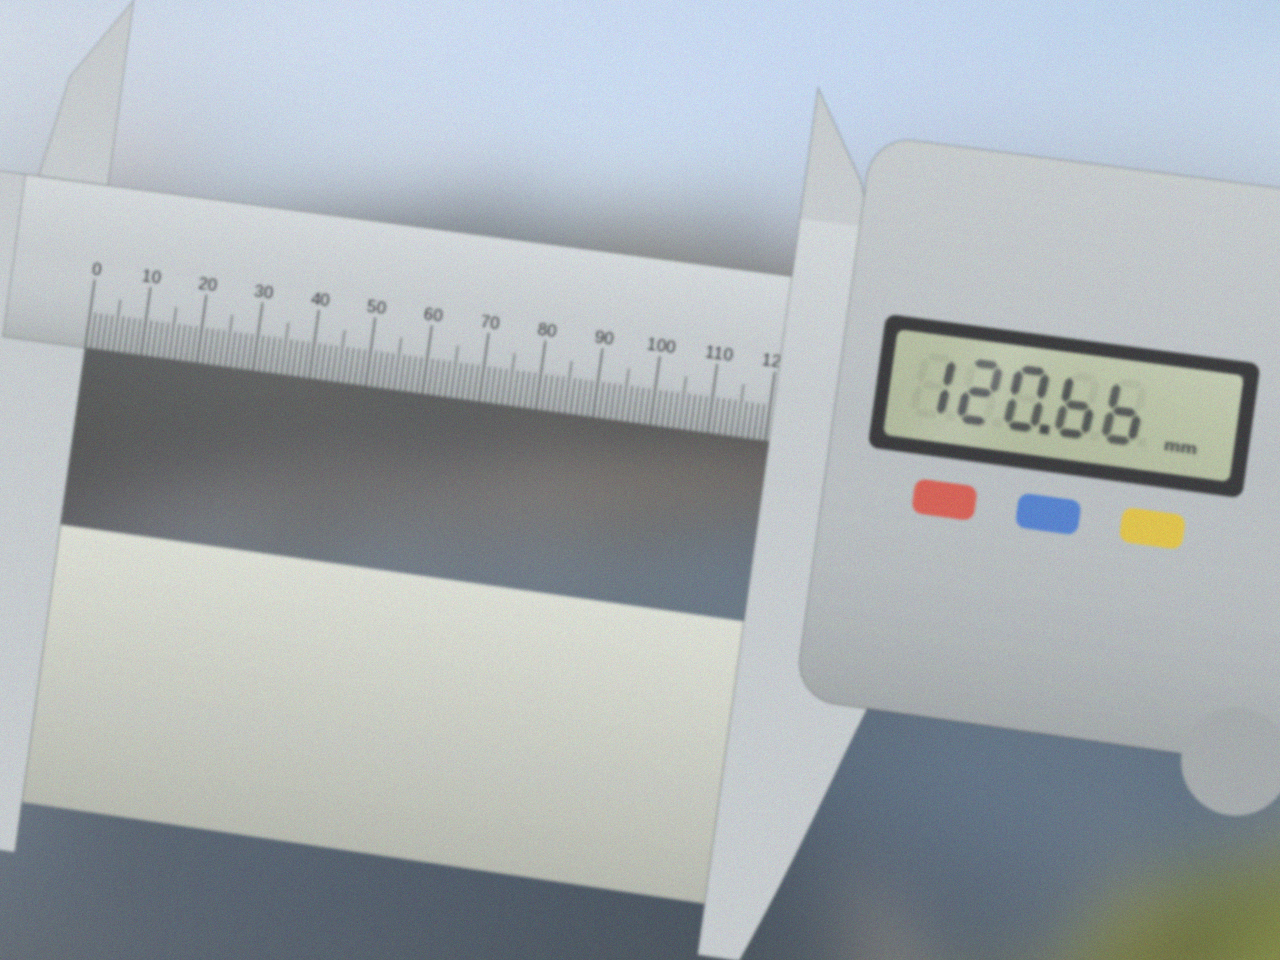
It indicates 120.66 mm
